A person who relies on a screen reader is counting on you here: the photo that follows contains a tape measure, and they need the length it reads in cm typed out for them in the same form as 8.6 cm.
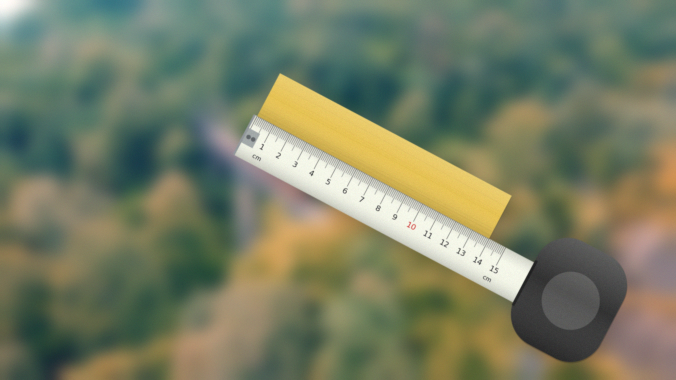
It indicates 14 cm
